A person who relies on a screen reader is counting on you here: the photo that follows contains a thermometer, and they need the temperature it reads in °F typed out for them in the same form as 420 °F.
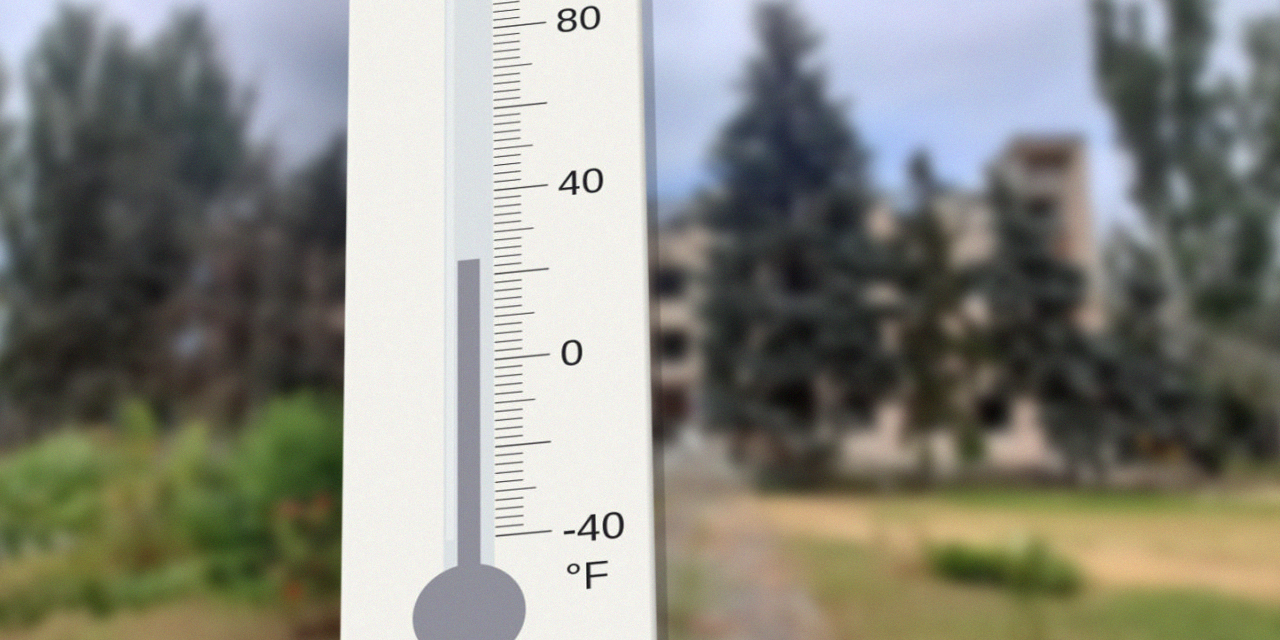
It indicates 24 °F
